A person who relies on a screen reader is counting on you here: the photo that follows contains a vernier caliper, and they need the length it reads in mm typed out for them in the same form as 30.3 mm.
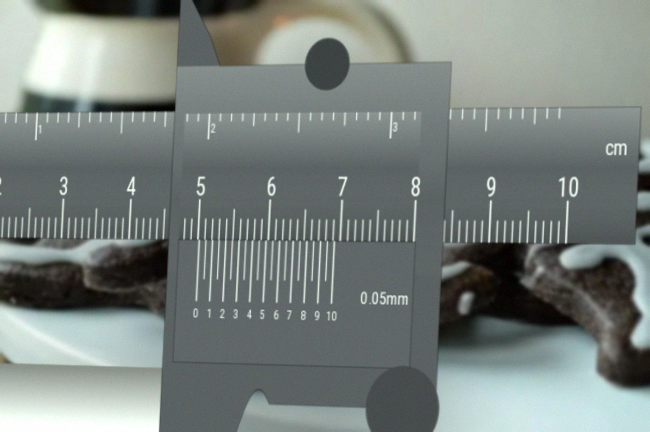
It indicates 50.2 mm
